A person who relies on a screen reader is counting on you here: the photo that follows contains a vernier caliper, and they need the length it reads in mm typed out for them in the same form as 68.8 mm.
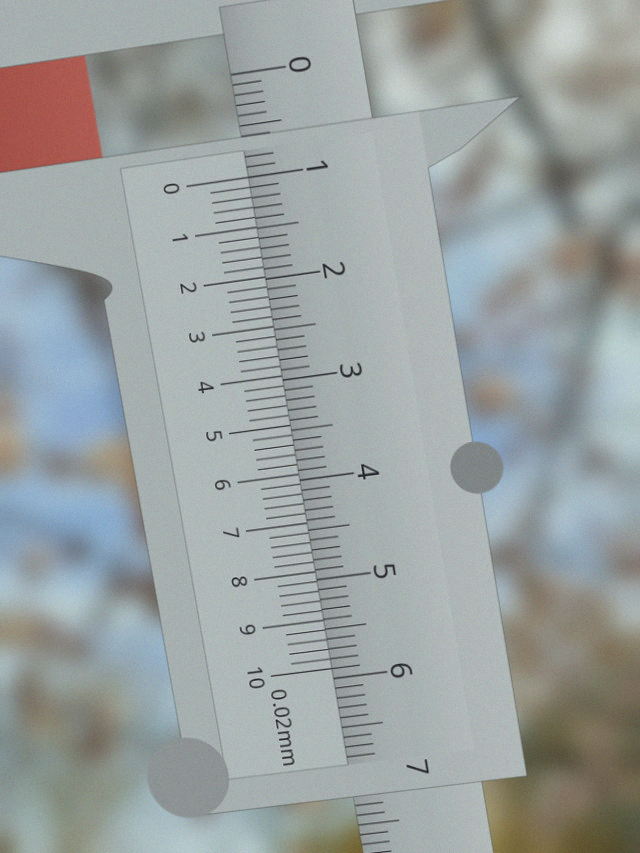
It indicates 10.0 mm
